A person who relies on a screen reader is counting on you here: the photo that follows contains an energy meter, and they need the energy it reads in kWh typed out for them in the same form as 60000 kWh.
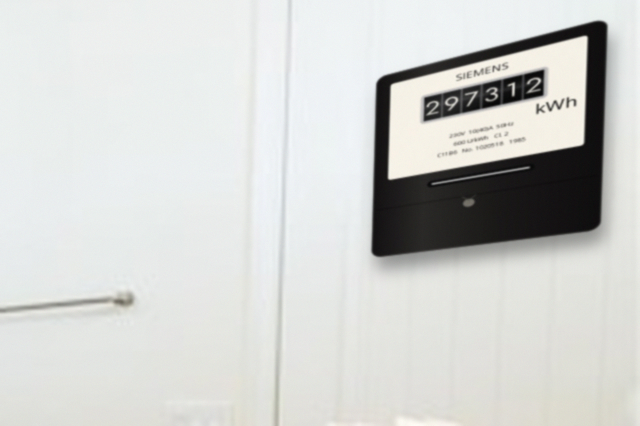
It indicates 297312 kWh
